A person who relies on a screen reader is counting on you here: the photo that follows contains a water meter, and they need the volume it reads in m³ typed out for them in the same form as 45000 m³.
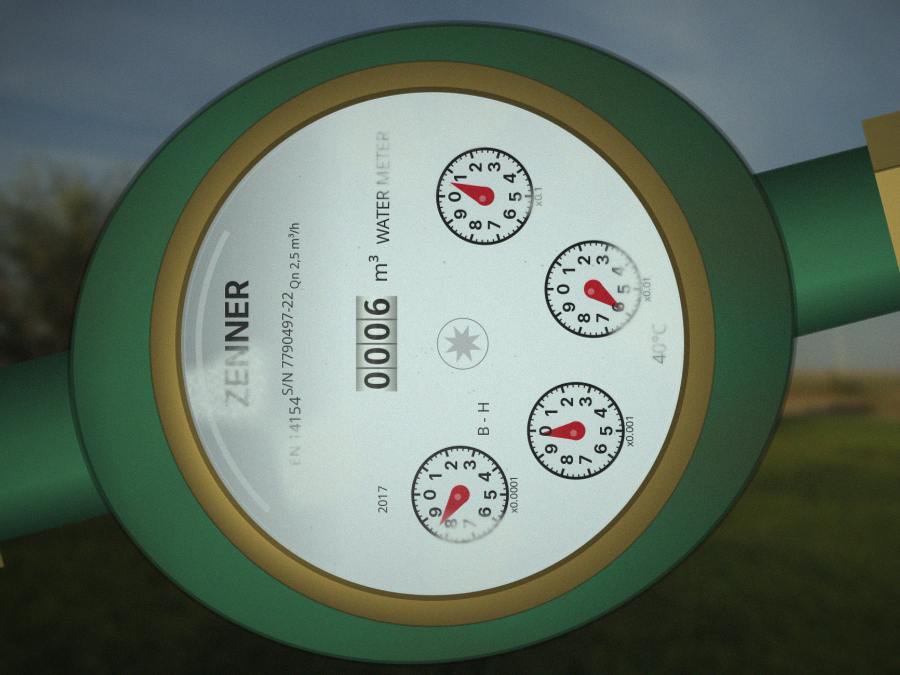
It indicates 6.0598 m³
